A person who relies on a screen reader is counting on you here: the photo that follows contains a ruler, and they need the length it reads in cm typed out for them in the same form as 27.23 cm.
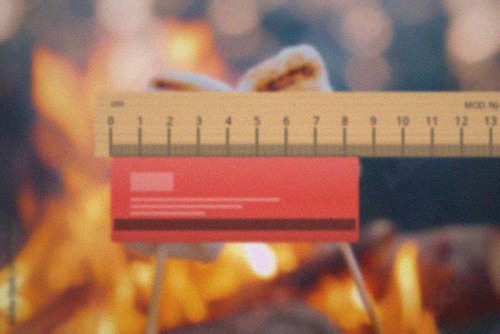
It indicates 8.5 cm
